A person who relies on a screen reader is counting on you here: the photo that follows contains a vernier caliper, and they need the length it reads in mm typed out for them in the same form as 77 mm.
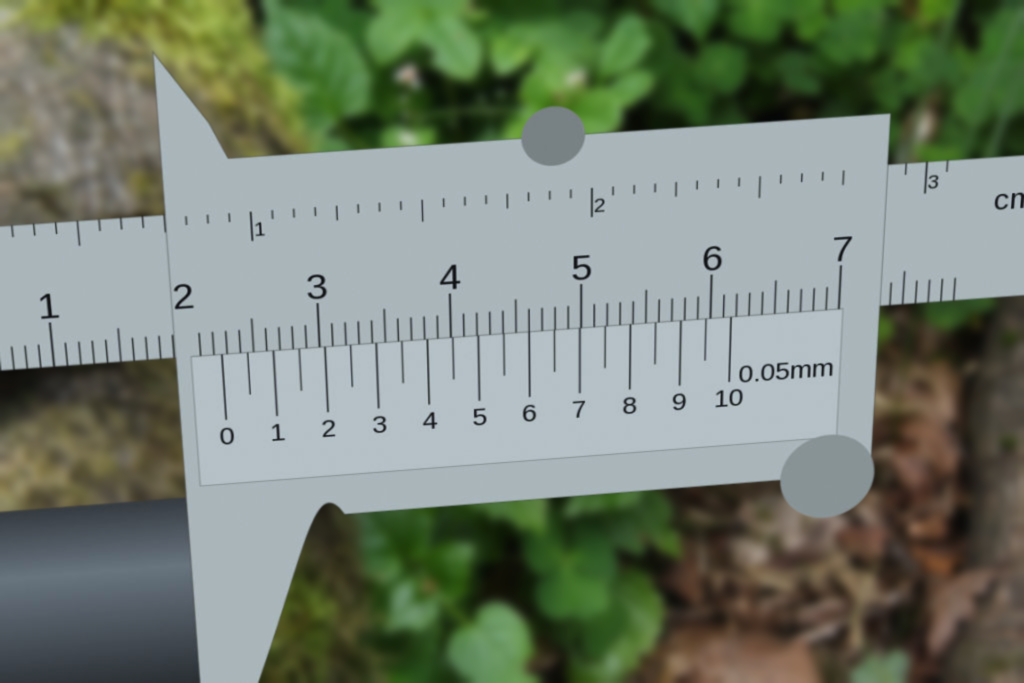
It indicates 22.6 mm
